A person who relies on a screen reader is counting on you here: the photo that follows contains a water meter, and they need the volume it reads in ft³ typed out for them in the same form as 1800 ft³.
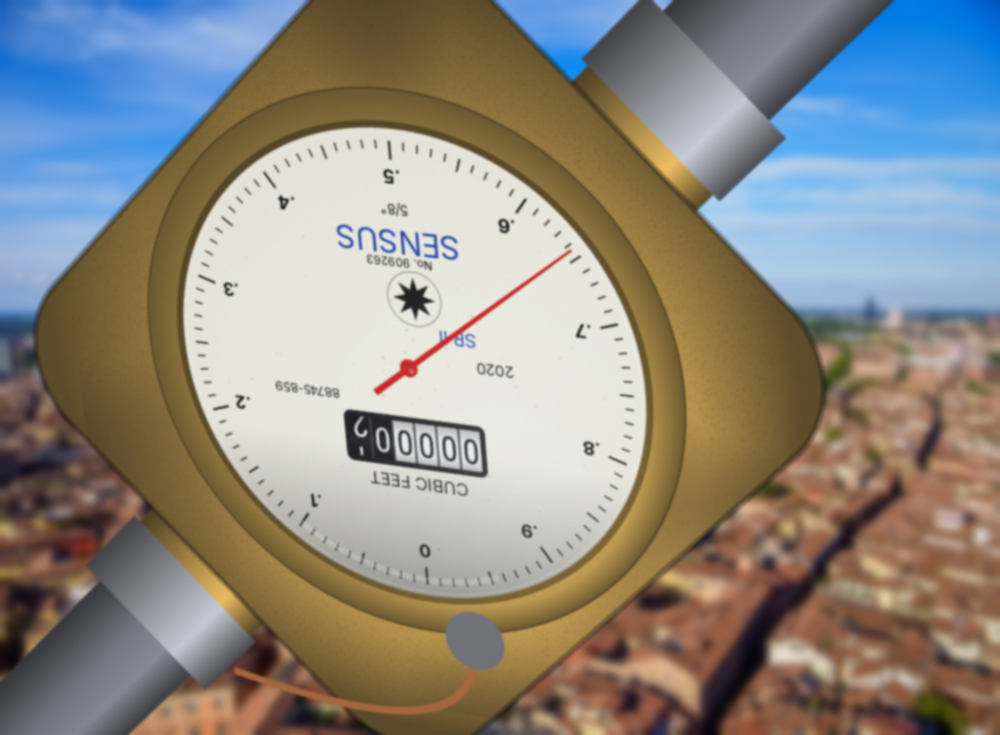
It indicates 1.64 ft³
